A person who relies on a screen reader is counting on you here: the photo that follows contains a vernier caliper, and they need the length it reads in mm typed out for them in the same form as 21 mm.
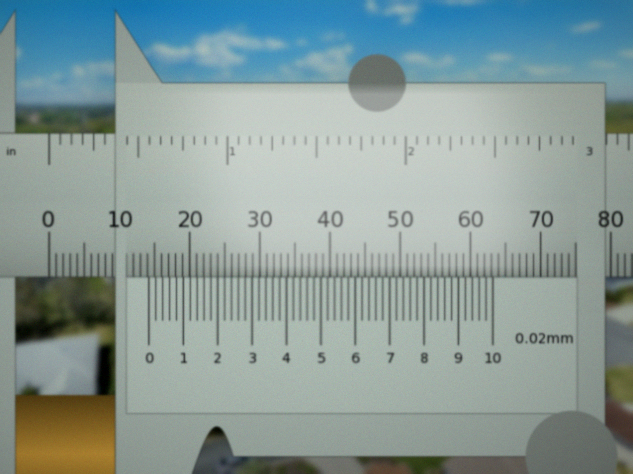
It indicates 14.2 mm
